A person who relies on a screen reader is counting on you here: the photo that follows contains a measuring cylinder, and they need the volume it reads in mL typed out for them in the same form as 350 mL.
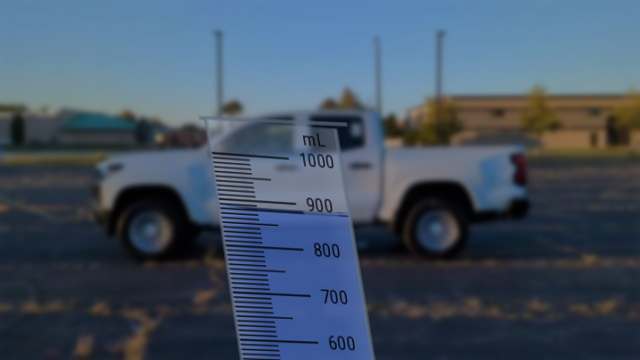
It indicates 880 mL
